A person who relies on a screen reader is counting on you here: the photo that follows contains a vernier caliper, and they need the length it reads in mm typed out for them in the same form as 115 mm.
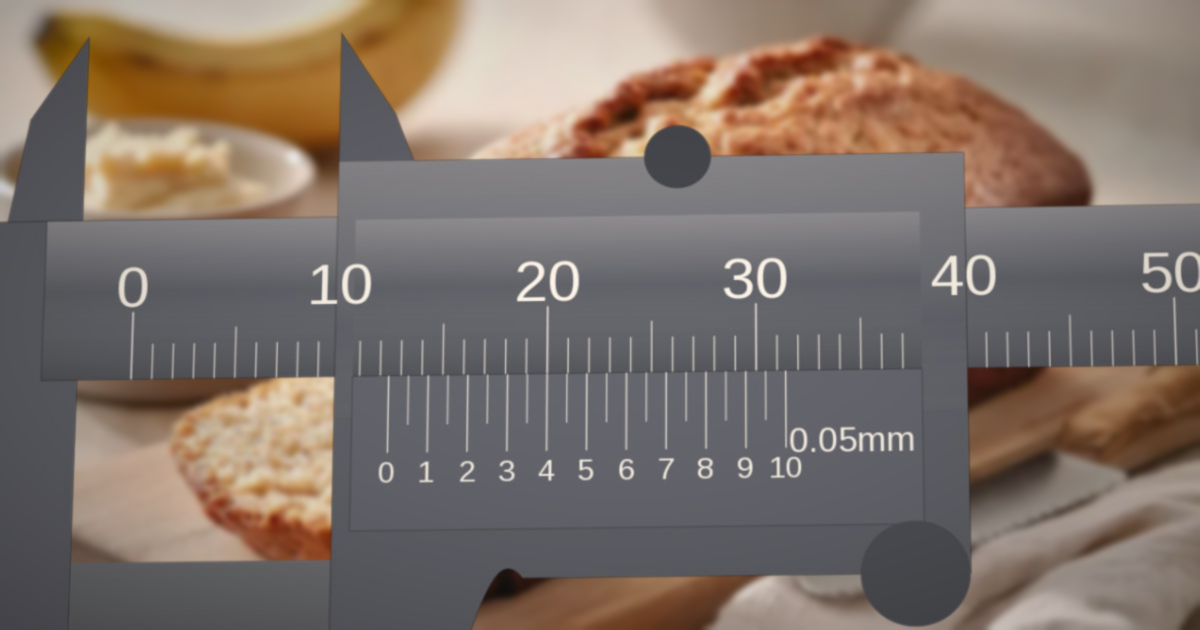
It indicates 12.4 mm
